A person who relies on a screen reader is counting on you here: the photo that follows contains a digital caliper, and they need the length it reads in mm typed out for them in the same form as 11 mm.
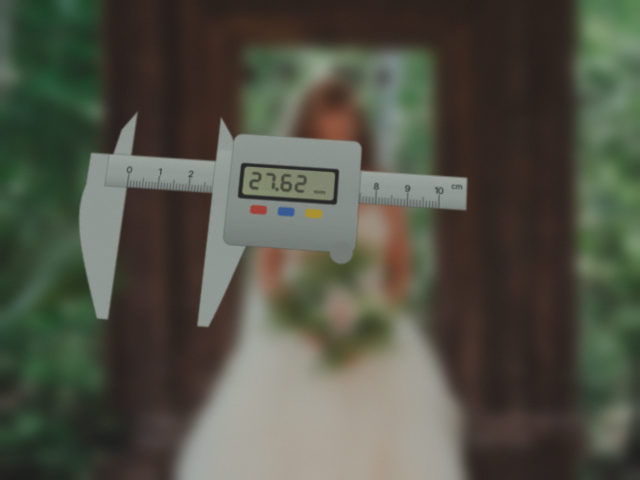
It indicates 27.62 mm
